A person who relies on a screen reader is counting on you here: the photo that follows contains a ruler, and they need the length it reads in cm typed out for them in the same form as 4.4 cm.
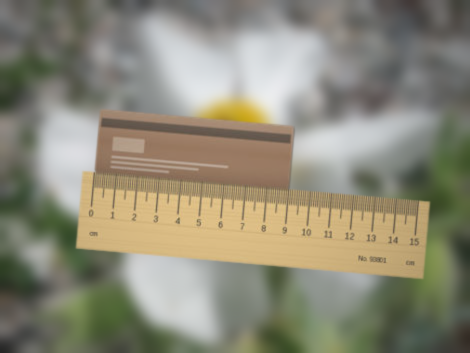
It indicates 9 cm
